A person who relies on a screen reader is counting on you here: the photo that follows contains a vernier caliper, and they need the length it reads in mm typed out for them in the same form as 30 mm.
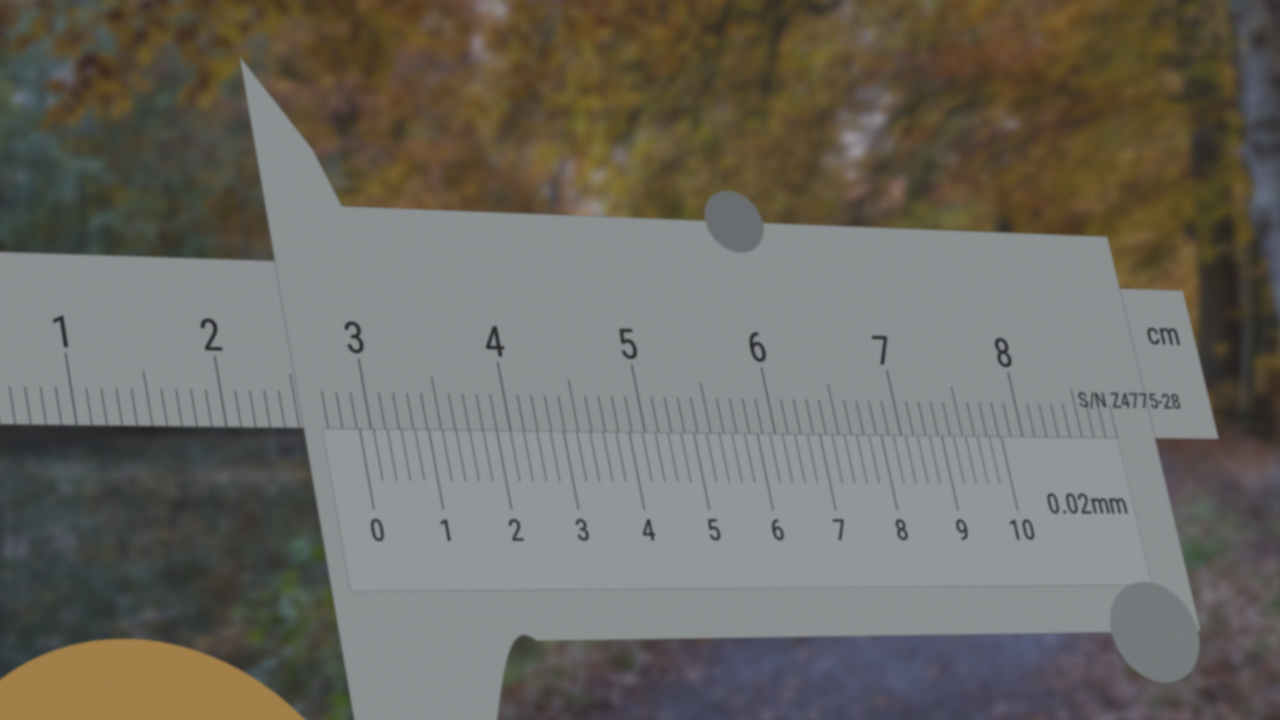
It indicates 29.2 mm
